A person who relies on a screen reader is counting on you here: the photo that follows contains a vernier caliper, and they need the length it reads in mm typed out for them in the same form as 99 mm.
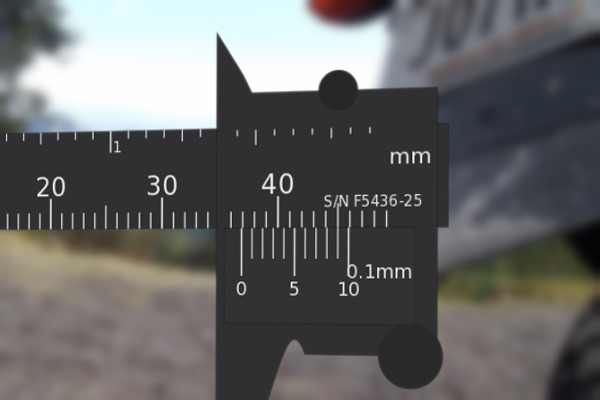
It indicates 36.9 mm
